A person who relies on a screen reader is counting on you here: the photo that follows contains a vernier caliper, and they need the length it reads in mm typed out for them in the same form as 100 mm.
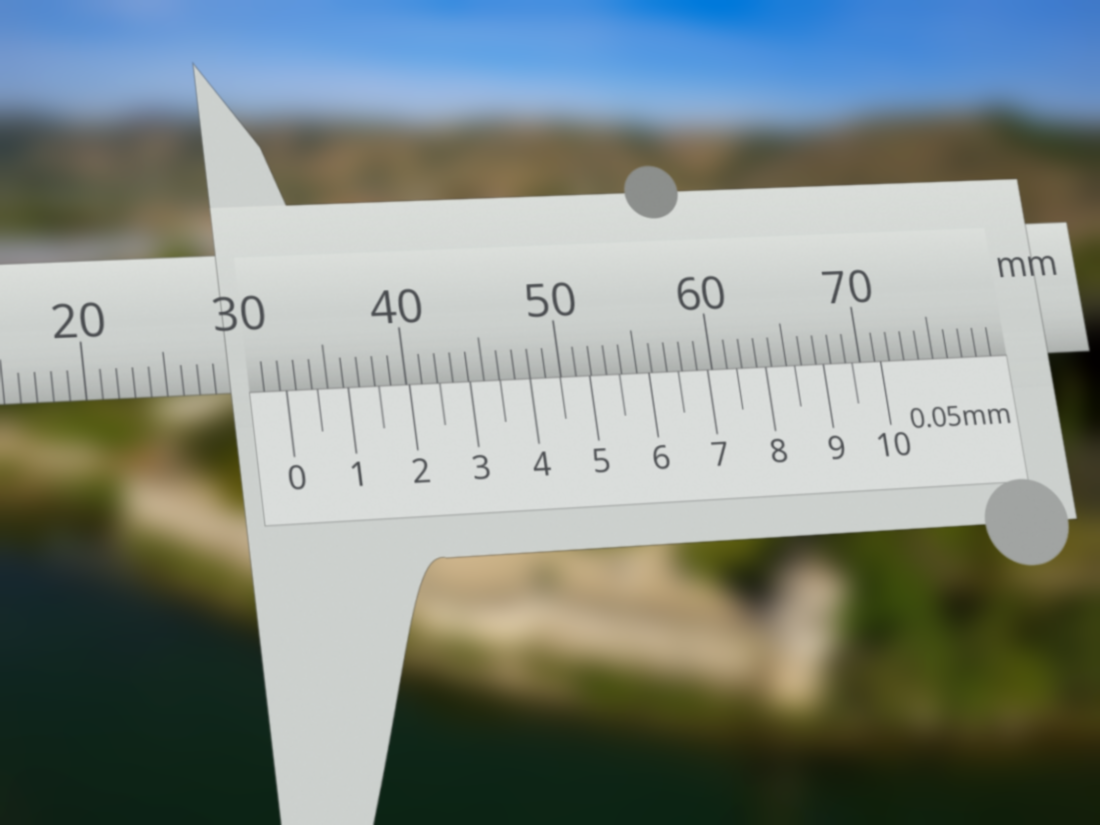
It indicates 32.4 mm
